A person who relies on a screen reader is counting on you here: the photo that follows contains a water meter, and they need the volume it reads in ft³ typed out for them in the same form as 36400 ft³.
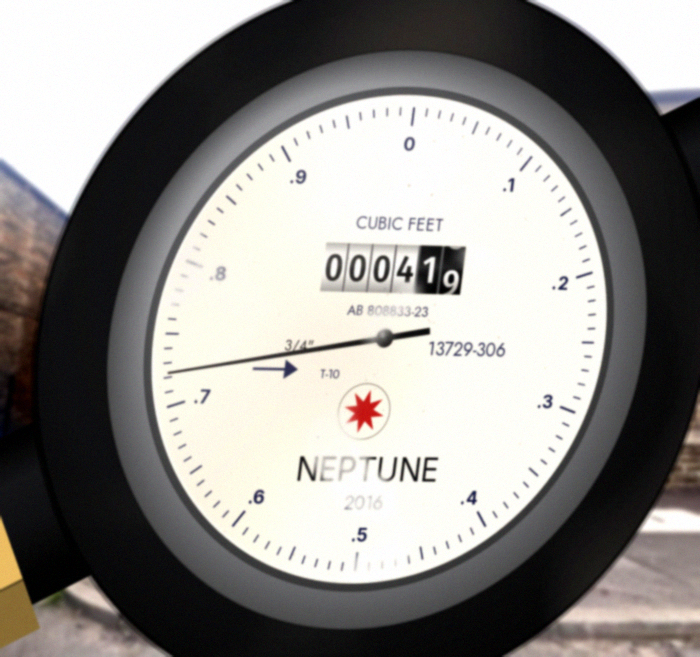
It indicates 418.72 ft³
